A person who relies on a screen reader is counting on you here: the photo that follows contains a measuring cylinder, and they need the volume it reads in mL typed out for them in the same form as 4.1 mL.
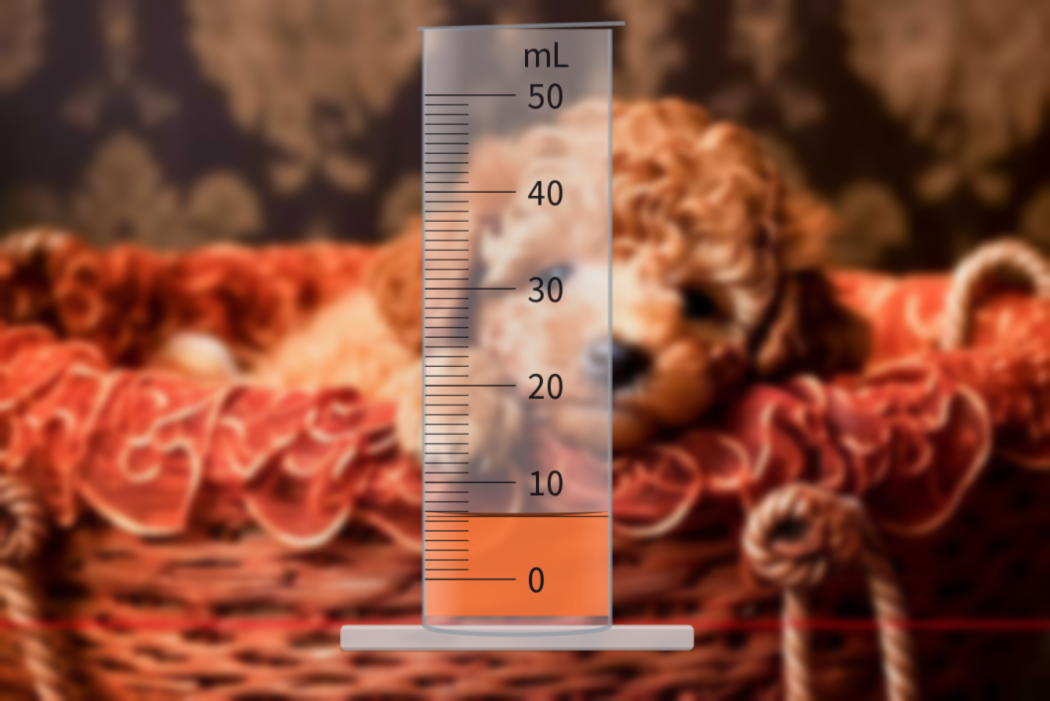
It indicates 6.5 mL
